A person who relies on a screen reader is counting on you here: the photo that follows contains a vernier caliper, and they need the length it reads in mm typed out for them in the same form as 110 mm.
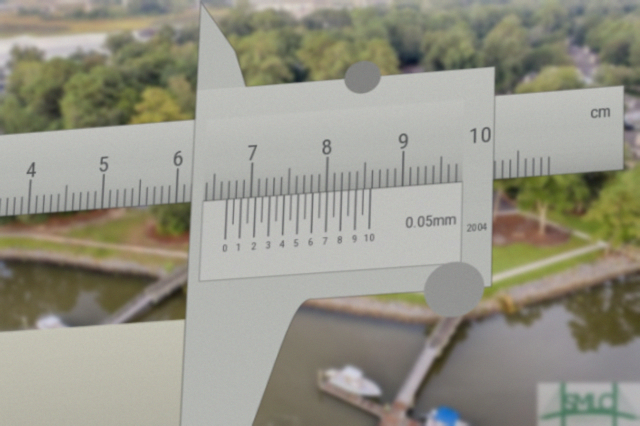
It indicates 66.8 mm
